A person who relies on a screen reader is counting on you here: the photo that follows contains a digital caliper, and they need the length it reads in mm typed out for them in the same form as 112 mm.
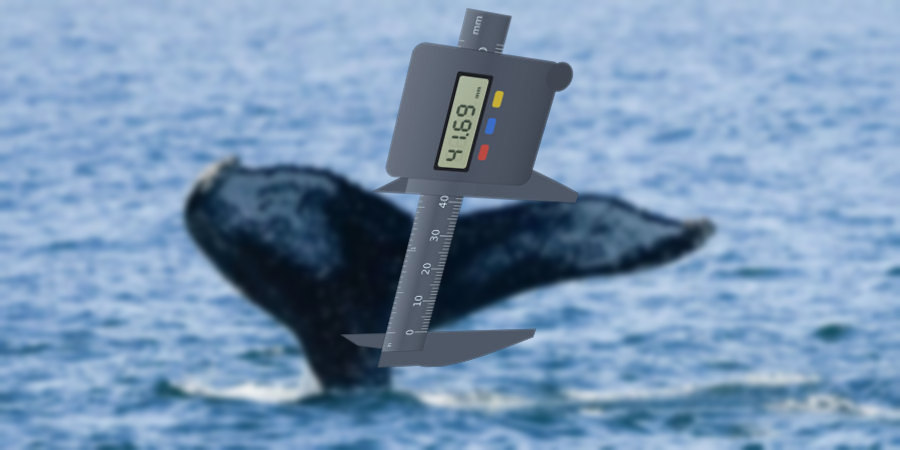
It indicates 41.69 mm
